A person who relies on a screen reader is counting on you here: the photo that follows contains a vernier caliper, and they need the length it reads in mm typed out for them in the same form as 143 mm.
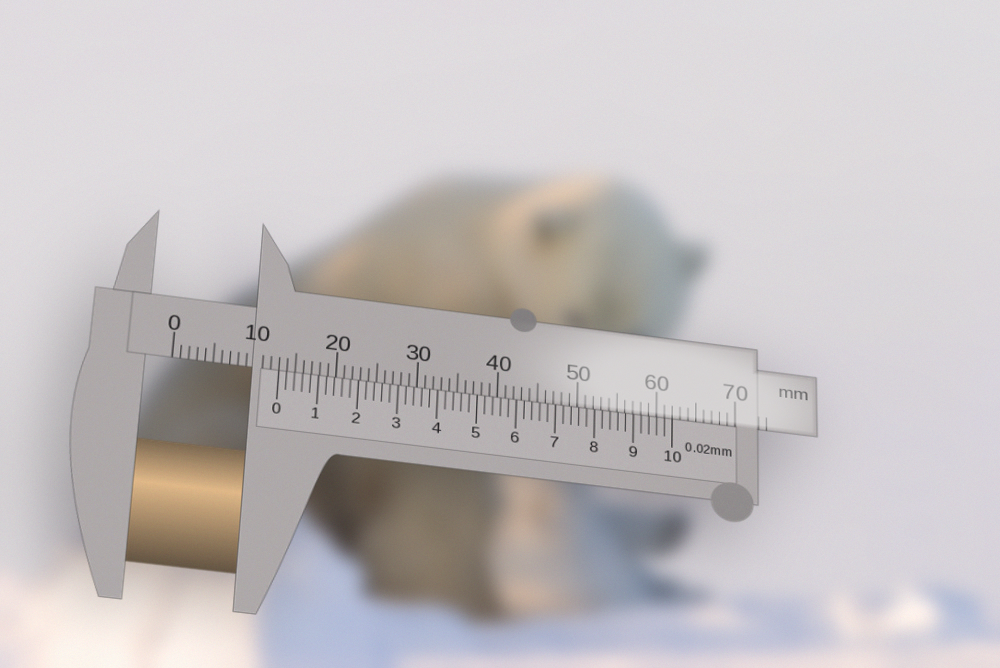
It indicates 13.0 mm
